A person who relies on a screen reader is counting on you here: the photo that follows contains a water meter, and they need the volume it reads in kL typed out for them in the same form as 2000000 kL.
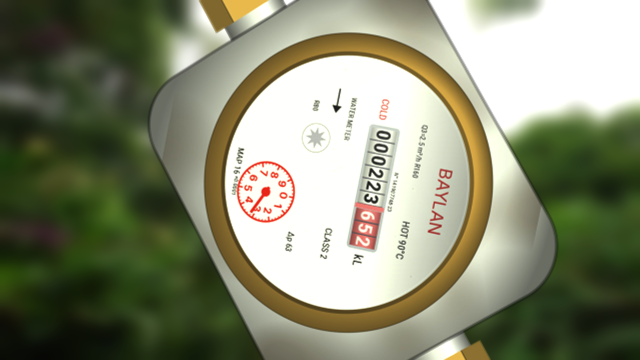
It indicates 223.6523 kL
